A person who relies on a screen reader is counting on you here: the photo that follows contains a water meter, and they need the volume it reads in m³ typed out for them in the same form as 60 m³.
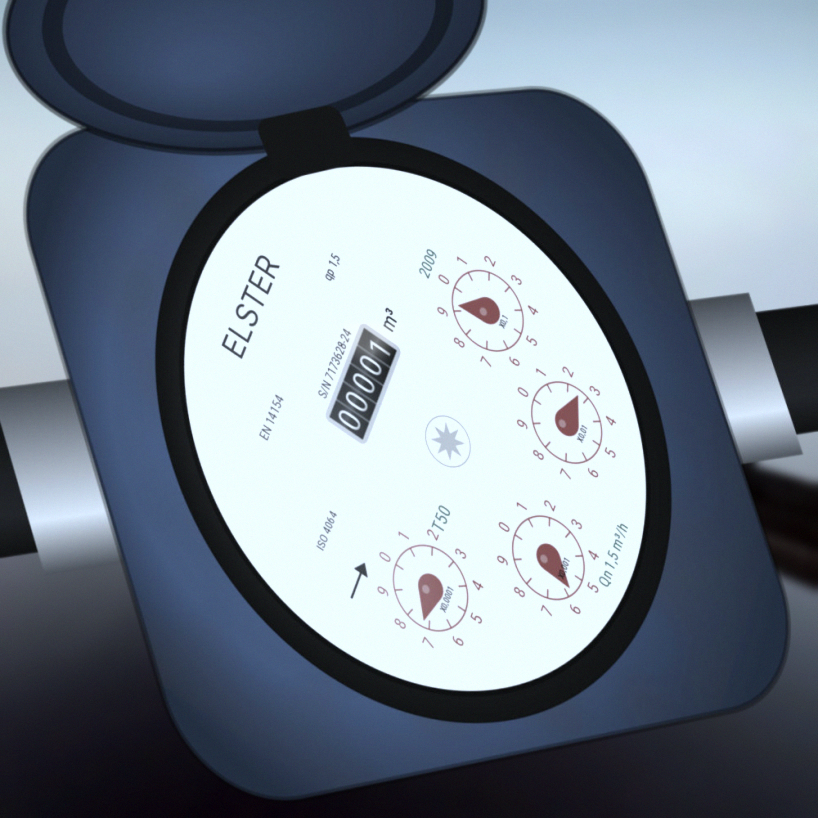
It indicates 0.9257 m³
